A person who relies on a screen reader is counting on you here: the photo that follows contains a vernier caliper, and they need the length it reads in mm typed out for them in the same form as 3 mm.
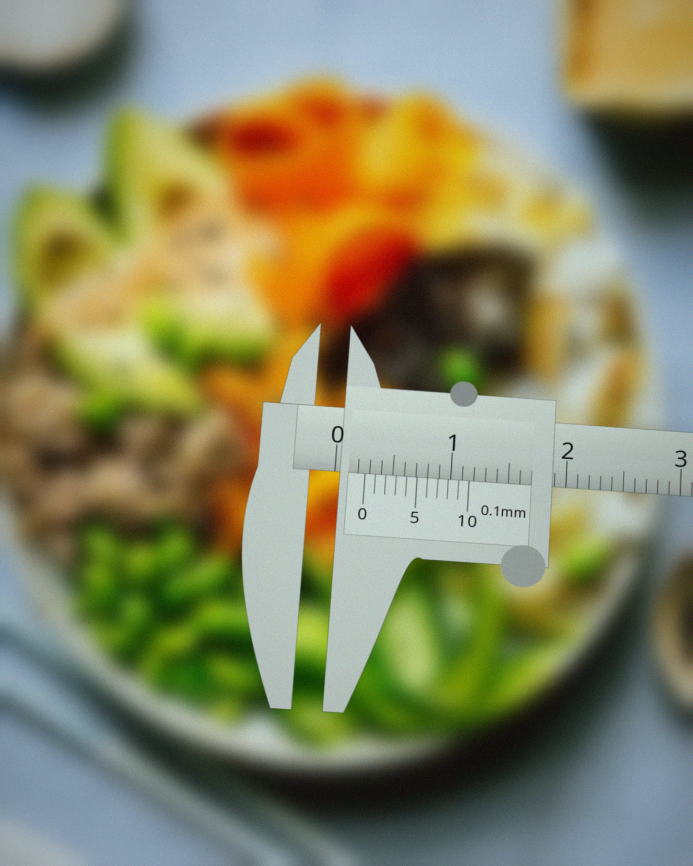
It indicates 2.6 mm
